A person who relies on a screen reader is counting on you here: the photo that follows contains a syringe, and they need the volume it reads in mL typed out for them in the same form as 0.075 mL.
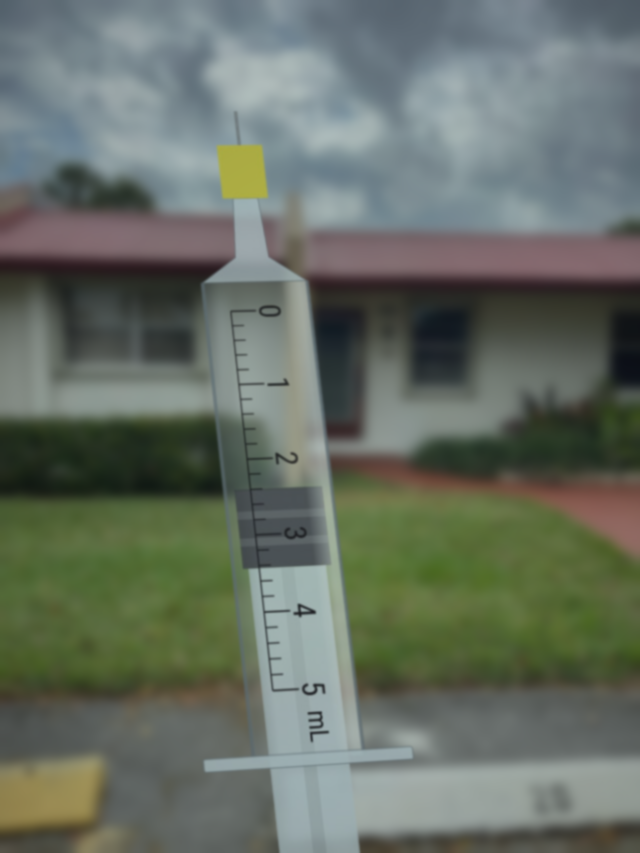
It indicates 2.4 mL
